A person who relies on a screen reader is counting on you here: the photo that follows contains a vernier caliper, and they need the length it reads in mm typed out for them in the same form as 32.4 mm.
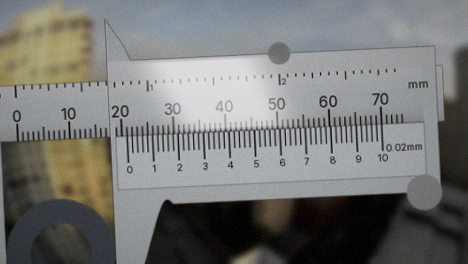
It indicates 21.0 mm
